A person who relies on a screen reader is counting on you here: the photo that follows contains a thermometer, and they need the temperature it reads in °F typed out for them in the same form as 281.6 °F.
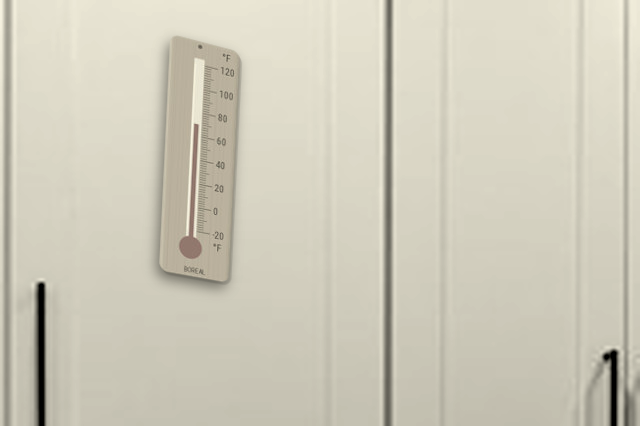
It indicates 70 °F
